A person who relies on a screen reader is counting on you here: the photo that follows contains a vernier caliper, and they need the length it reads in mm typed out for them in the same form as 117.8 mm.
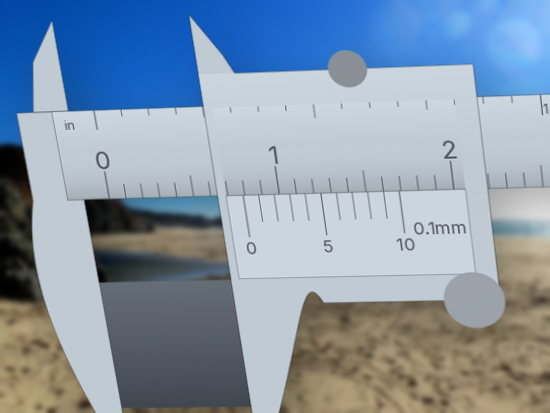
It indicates 7.9 mm
